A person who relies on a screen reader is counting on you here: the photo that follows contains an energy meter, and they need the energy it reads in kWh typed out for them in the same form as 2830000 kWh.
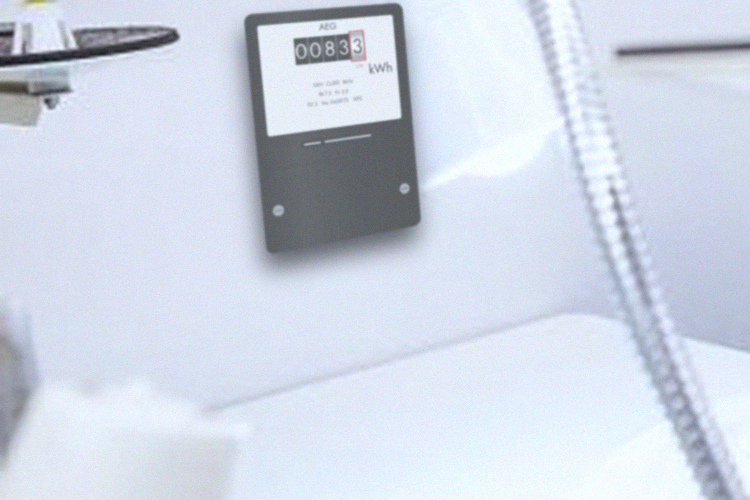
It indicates 83.3 kWh
